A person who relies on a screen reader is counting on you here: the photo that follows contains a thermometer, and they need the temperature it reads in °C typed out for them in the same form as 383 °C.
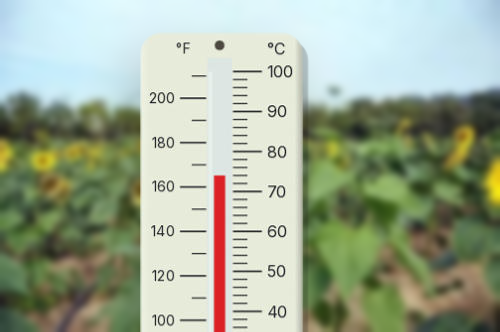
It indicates 74 °C
